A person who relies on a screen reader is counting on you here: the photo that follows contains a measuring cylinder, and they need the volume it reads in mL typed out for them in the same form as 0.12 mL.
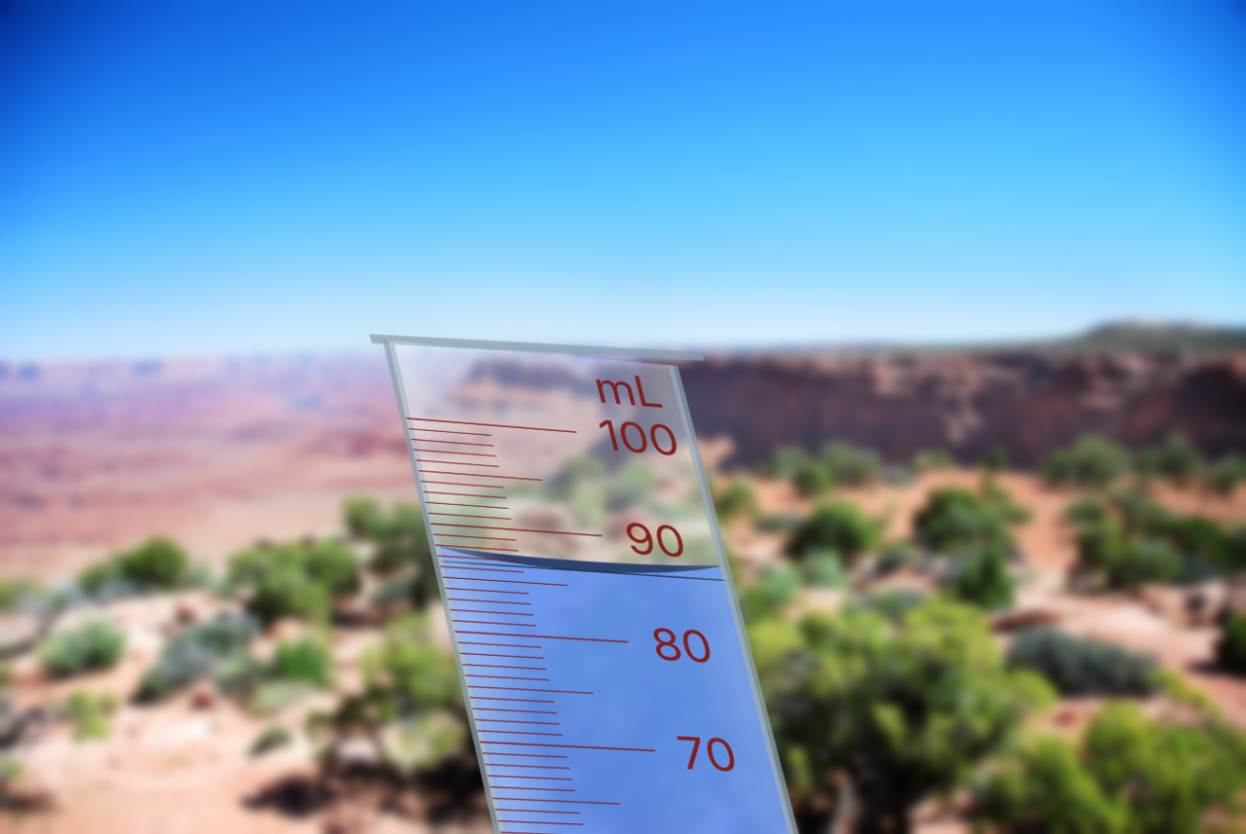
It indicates 86.5 mL
